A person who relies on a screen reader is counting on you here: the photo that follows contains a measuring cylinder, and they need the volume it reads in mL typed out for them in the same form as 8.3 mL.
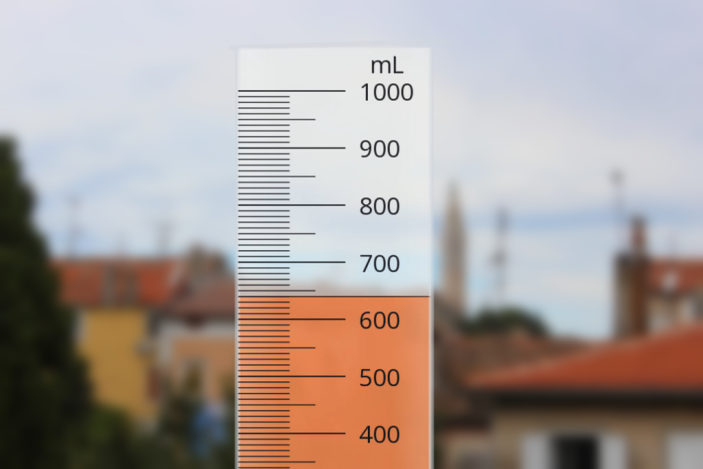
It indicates 640 mL
